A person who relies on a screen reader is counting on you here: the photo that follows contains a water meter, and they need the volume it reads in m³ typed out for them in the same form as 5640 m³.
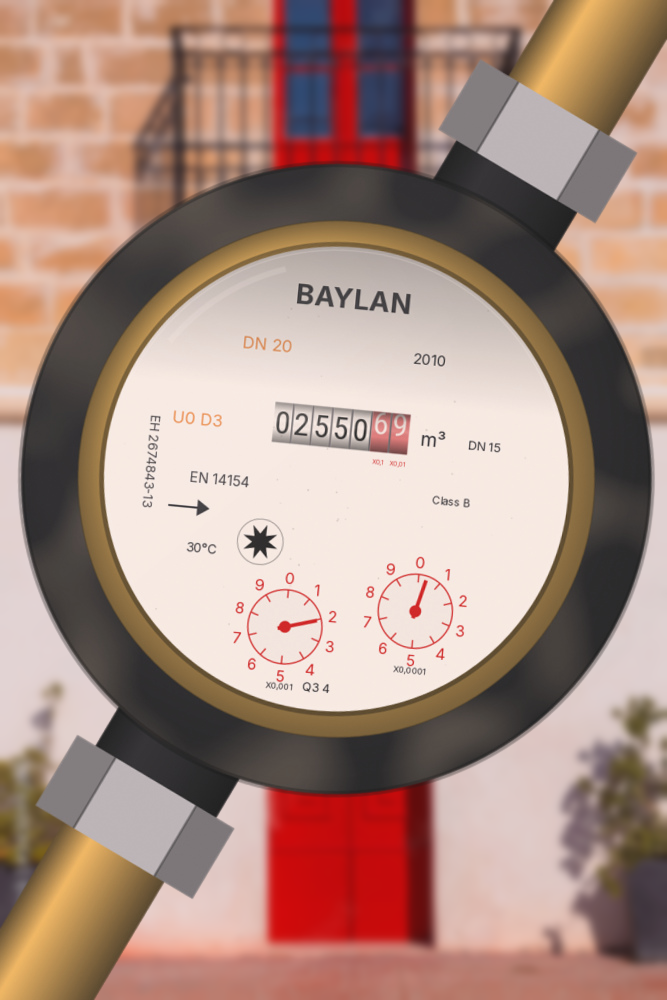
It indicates 2550.6920 m³
